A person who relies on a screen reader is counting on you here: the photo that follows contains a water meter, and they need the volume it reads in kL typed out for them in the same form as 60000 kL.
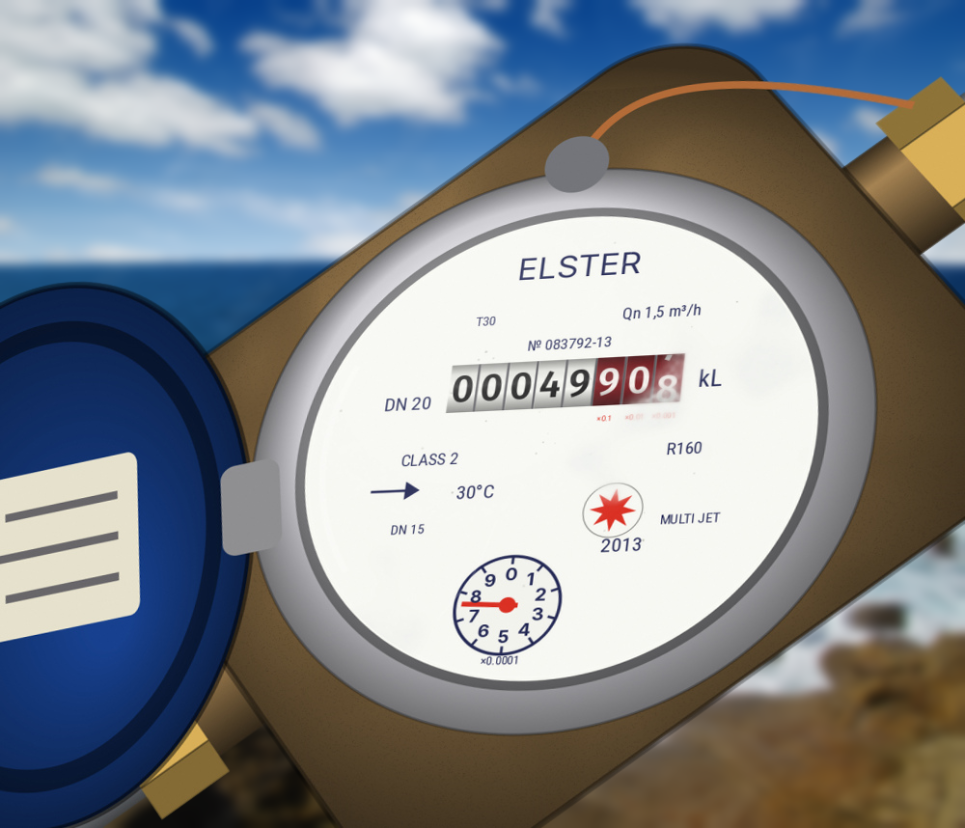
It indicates 49.9077 kL
